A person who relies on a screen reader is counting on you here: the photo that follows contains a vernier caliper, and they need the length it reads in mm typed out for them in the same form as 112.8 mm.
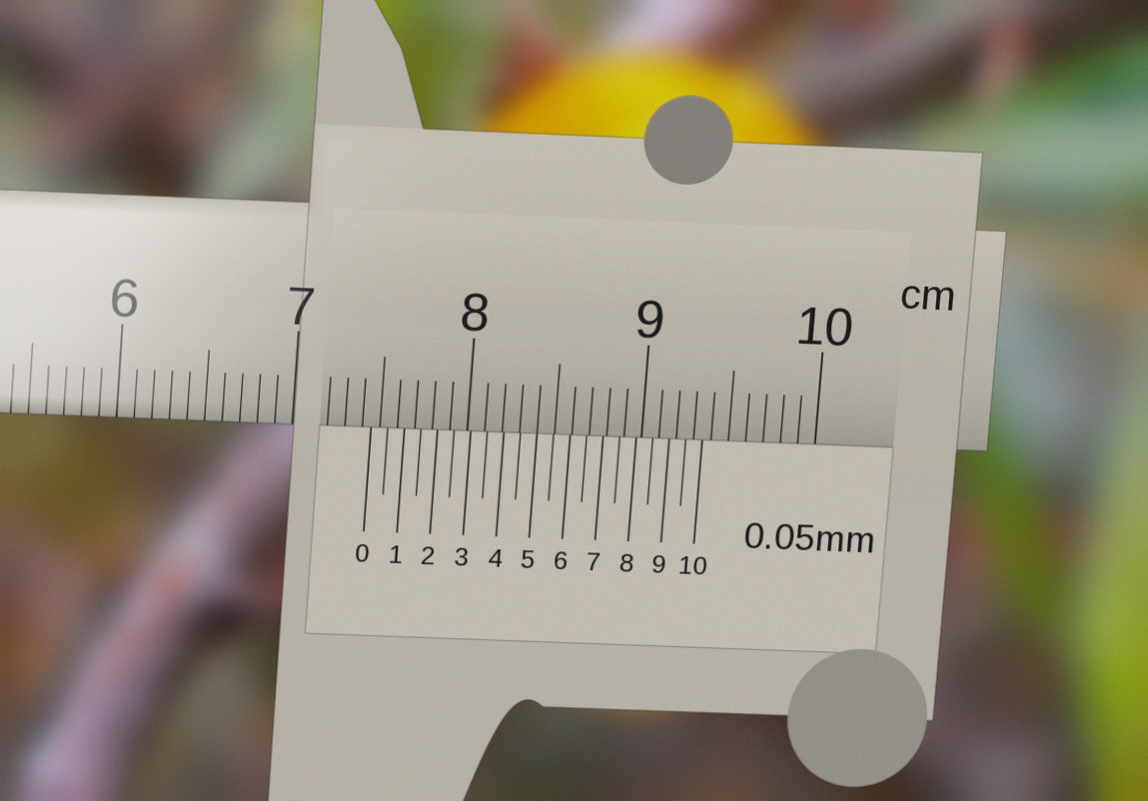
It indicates 74.5 mm
